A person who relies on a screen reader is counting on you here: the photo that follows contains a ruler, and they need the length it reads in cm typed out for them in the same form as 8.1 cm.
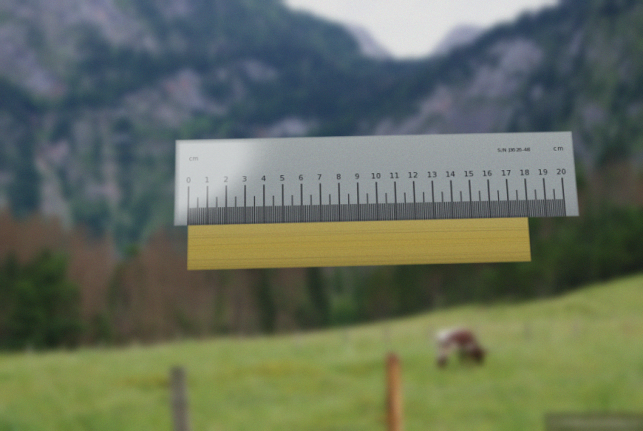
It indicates 18 cm
